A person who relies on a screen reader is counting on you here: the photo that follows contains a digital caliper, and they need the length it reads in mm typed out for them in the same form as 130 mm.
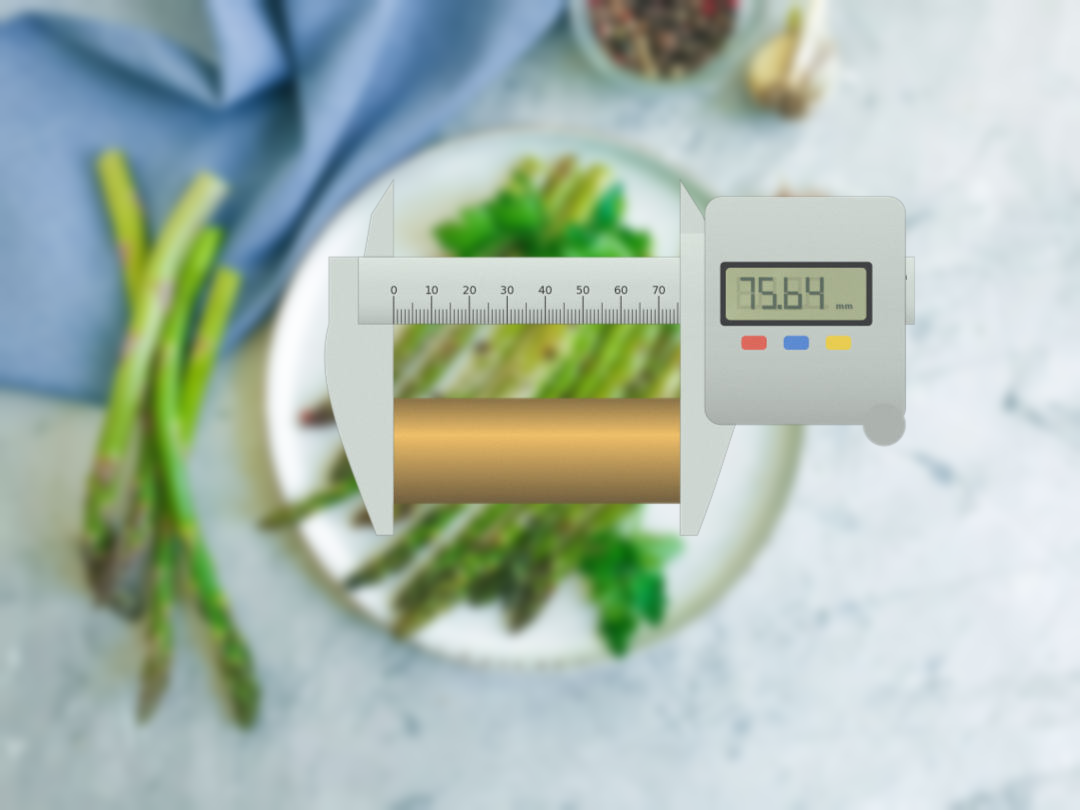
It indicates 75.64 mm
